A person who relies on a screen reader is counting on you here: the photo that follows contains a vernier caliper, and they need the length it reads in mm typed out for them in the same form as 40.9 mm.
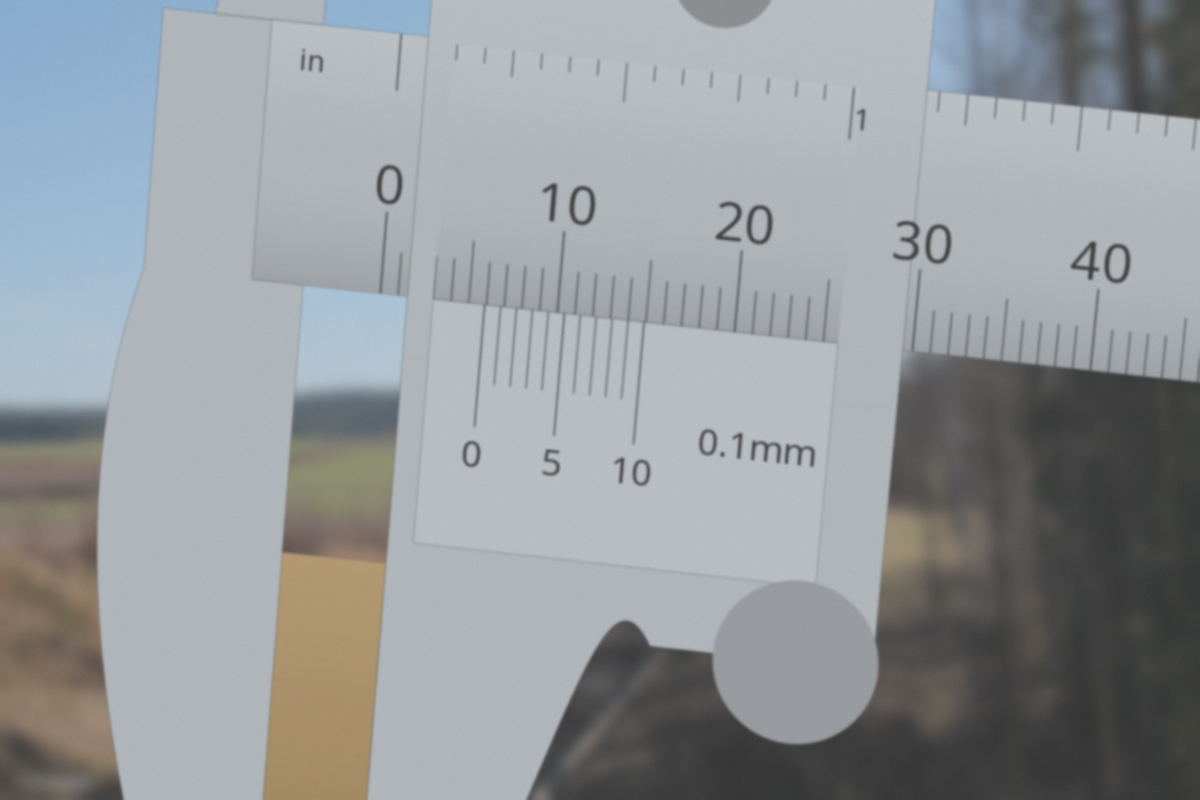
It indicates 5.9 mm
